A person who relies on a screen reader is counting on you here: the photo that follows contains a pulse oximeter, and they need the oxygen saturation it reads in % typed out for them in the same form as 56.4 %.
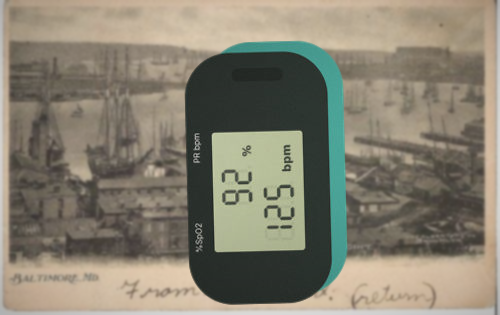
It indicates 92 %
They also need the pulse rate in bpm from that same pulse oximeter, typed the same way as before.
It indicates 125 bpm
